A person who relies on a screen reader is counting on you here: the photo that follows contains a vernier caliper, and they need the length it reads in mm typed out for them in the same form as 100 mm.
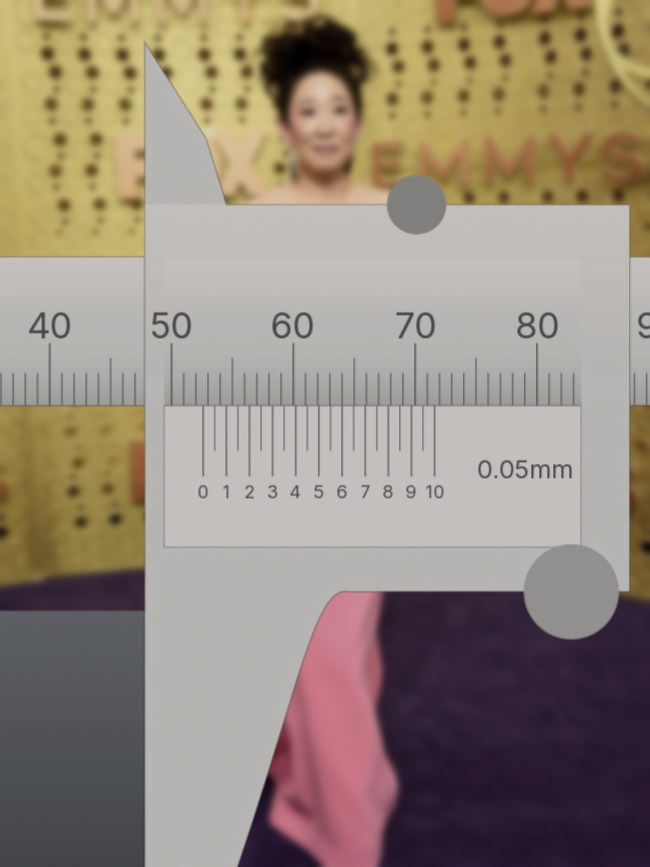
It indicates 52.6 mm
